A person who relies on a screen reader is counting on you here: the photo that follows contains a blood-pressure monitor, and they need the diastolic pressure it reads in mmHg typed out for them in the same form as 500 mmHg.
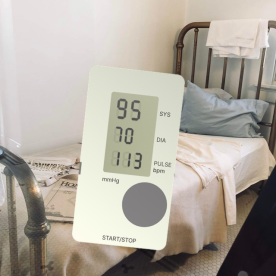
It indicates 70 mmHg
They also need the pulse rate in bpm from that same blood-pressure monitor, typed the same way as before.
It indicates 113 bpm
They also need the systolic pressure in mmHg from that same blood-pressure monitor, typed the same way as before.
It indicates 95 mmHg
